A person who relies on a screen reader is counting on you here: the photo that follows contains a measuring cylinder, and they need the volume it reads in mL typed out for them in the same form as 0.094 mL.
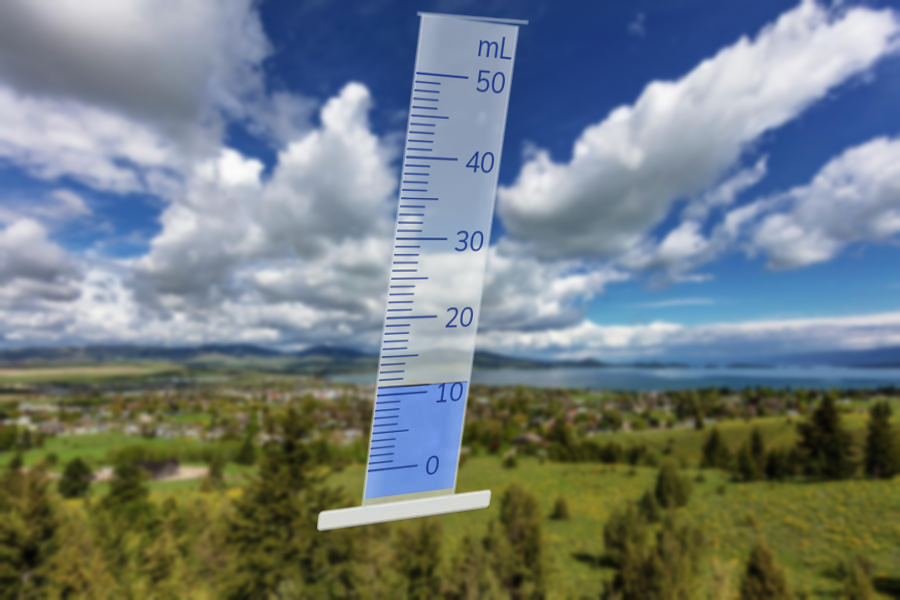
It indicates 11 mL
